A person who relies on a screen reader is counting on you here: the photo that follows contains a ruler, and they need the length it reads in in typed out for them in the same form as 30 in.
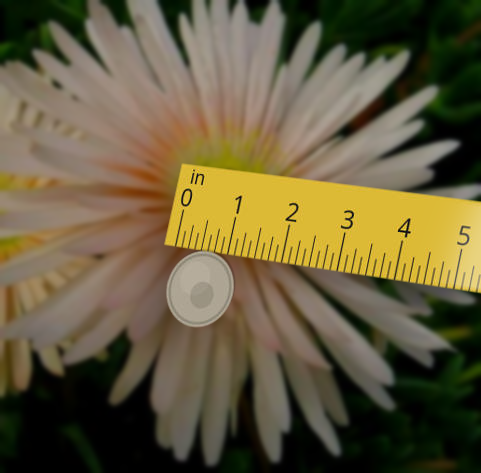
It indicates 1.25 in
